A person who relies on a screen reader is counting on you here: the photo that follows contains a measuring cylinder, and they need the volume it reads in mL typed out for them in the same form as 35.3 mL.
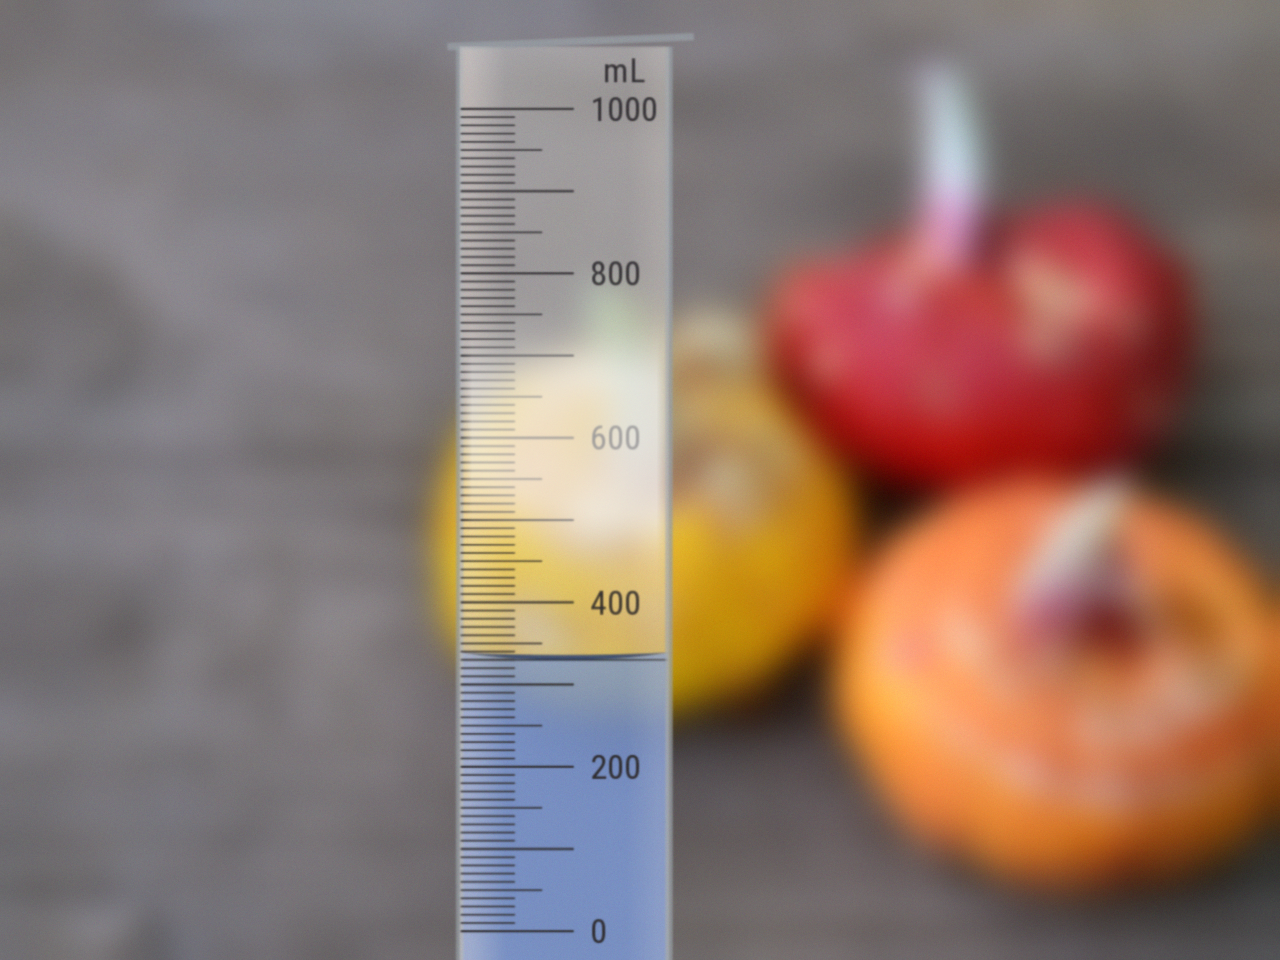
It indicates 330 mL
